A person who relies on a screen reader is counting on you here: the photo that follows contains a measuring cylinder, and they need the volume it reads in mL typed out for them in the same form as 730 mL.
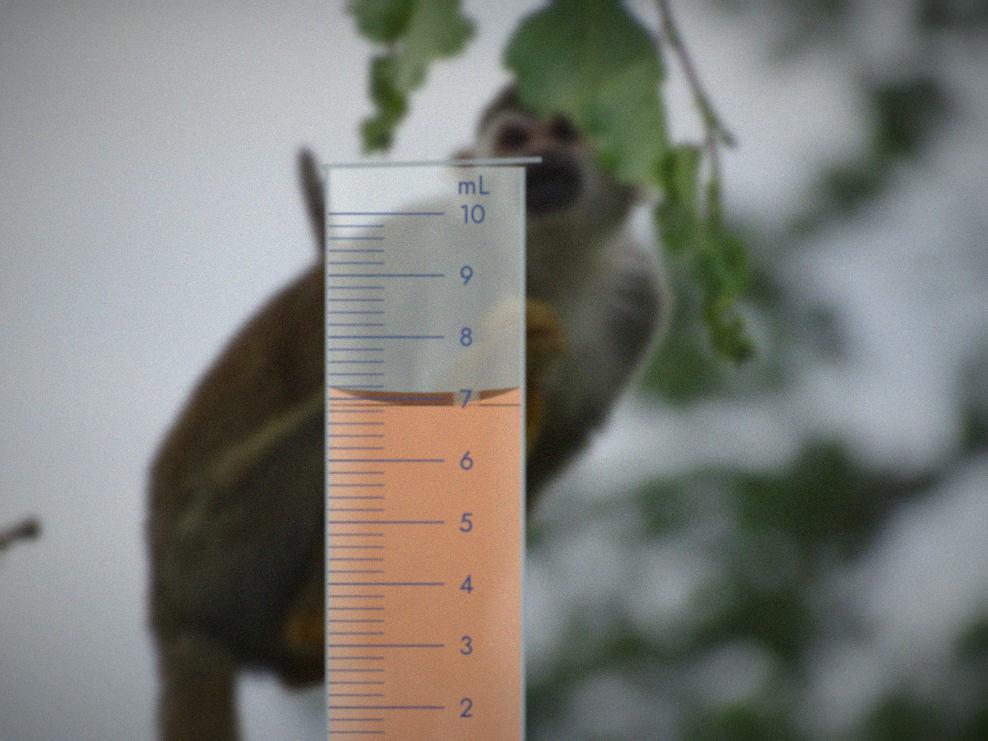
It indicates 6.9 mL
